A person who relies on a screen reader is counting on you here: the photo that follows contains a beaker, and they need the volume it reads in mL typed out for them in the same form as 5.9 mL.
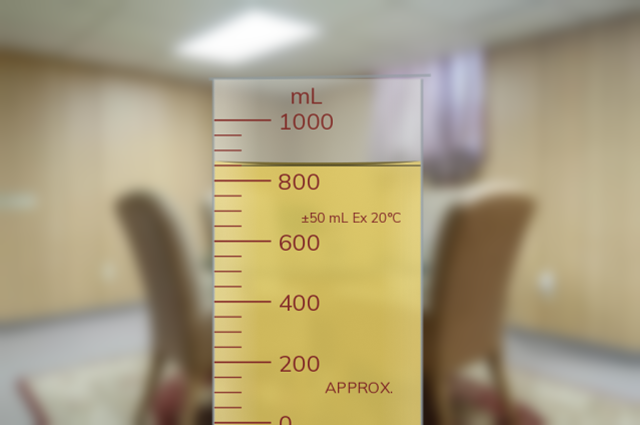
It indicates 850 mL
